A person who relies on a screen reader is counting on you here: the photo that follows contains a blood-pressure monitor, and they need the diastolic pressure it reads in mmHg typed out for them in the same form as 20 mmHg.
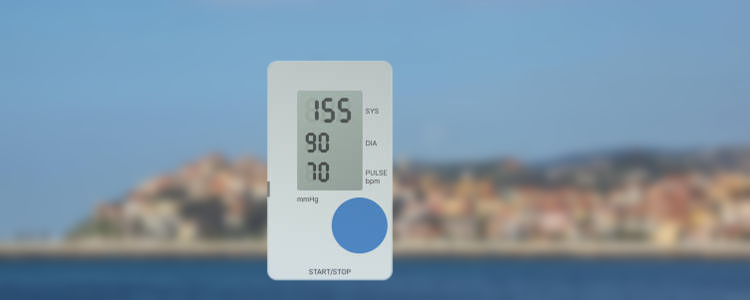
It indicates 90 mmHg
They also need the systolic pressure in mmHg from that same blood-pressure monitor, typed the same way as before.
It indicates 155 mmHg
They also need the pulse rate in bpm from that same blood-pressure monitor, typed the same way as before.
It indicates 70 bpm
